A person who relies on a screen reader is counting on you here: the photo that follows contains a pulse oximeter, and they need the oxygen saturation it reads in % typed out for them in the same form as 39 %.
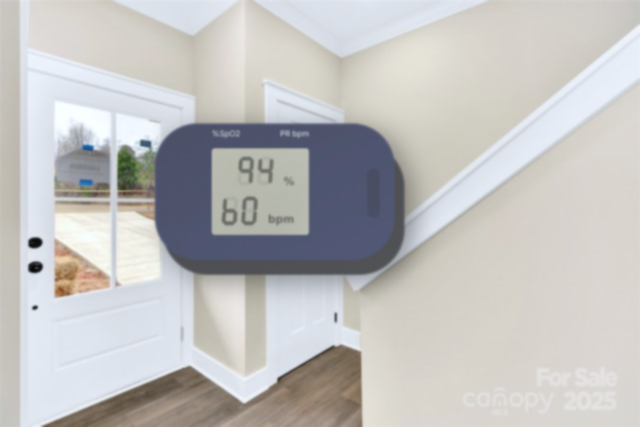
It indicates 94 %
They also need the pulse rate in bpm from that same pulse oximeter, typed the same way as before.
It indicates 60 bpm
